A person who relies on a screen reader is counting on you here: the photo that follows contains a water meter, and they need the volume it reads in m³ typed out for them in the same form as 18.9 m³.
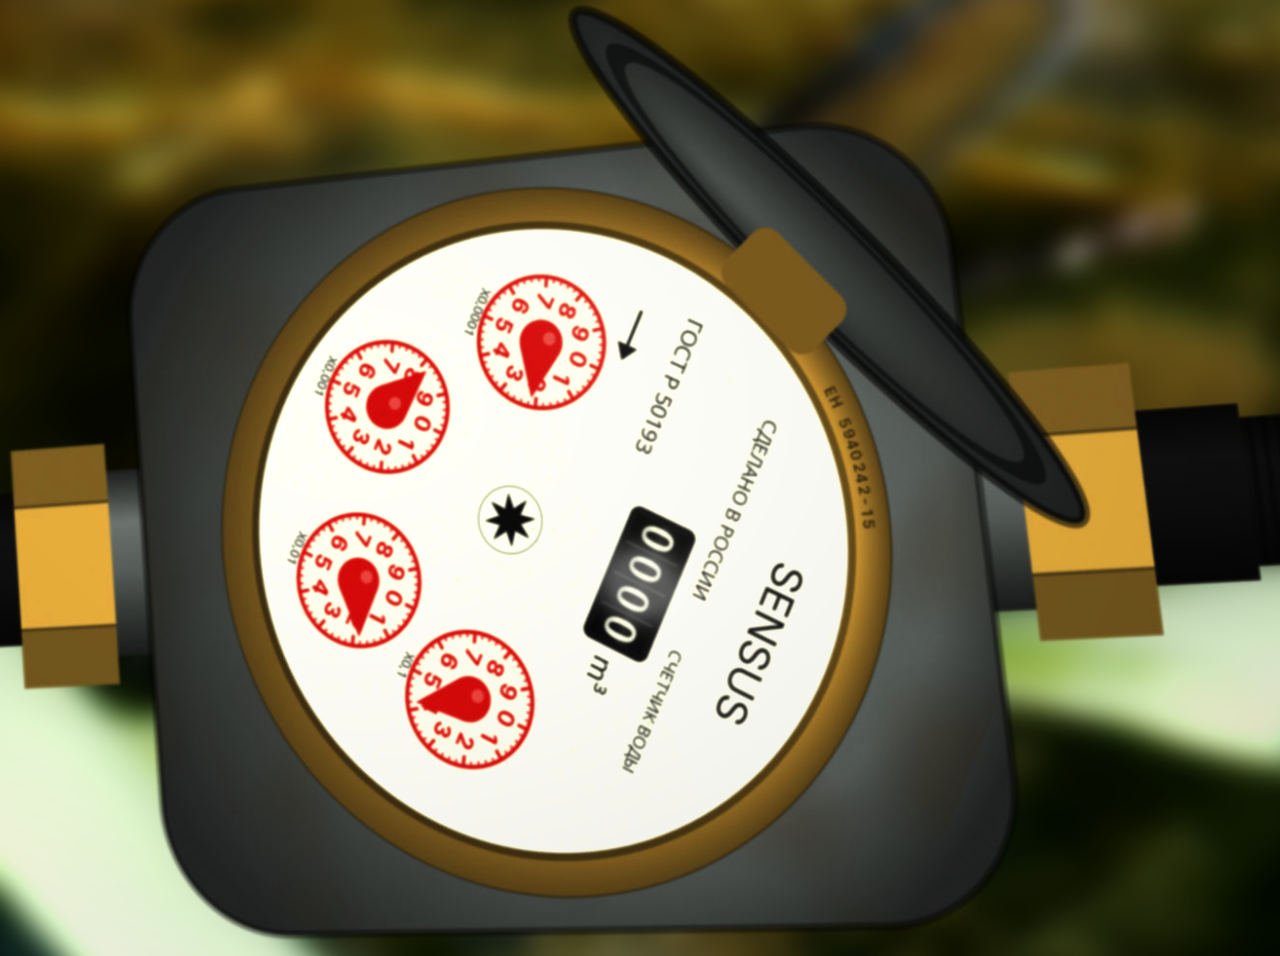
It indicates 0.4182 m³
